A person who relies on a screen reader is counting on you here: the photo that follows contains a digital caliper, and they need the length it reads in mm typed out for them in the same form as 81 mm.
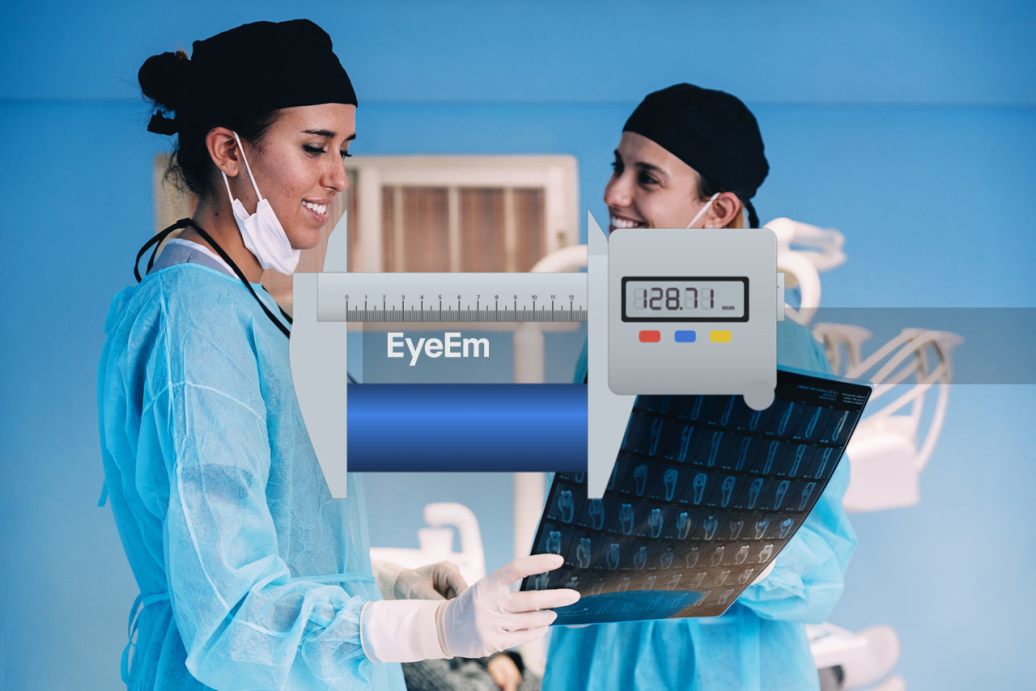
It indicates 128.71 mm
